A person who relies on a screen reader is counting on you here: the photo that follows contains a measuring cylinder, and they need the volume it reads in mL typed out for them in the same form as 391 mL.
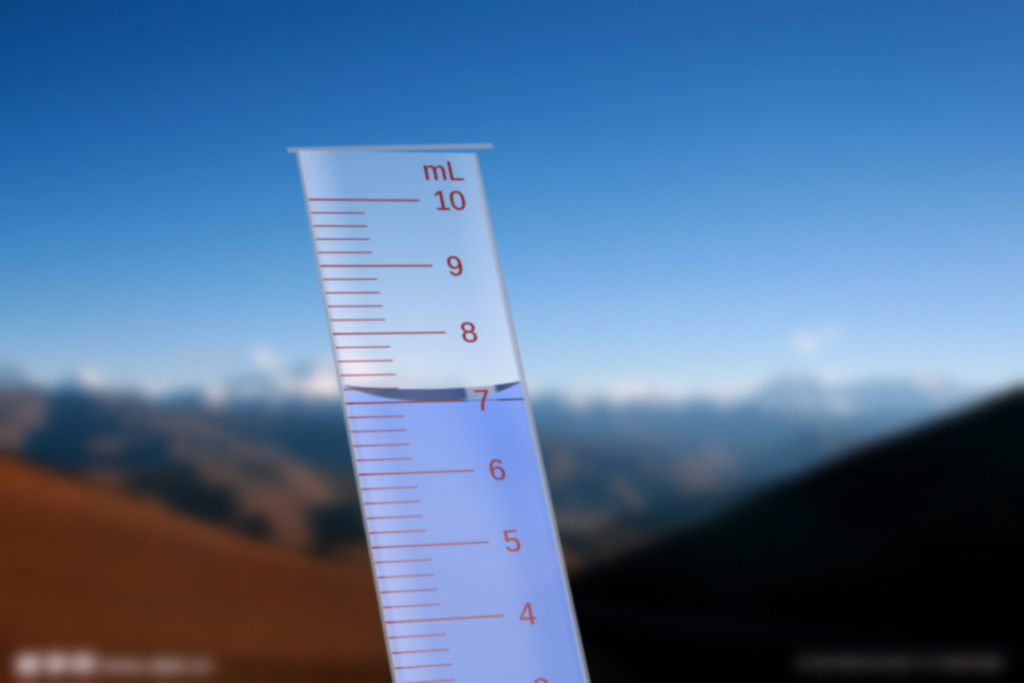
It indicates 7 mL
